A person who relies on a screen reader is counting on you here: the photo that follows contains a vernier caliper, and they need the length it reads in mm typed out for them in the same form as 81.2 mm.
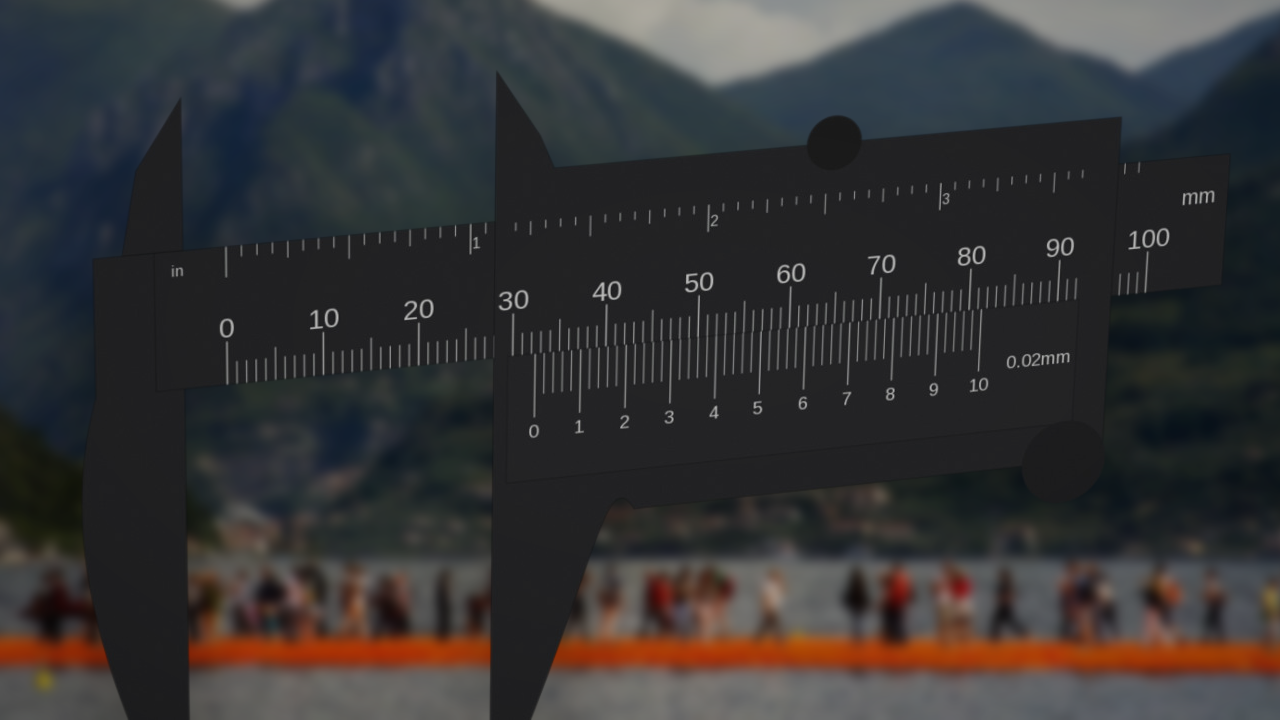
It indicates 32.4 mm
